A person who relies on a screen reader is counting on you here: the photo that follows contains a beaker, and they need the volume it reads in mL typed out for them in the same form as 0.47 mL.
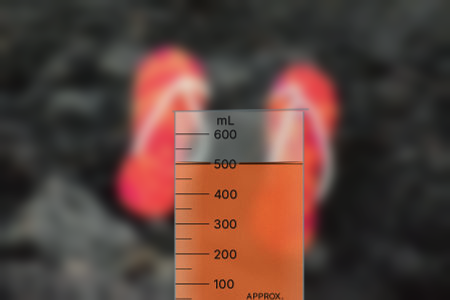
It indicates 500 mL
